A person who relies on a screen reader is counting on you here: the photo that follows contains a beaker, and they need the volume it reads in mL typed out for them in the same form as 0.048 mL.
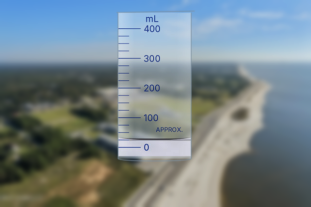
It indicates 25 mL
